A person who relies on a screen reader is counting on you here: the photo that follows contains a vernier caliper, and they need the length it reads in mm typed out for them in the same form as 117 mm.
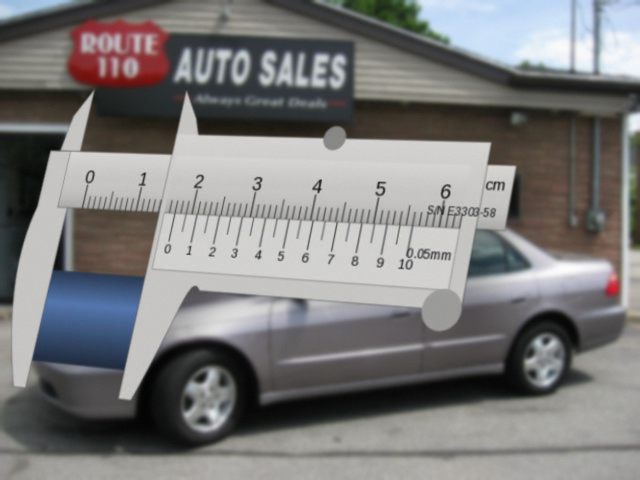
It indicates 17.0 mm
